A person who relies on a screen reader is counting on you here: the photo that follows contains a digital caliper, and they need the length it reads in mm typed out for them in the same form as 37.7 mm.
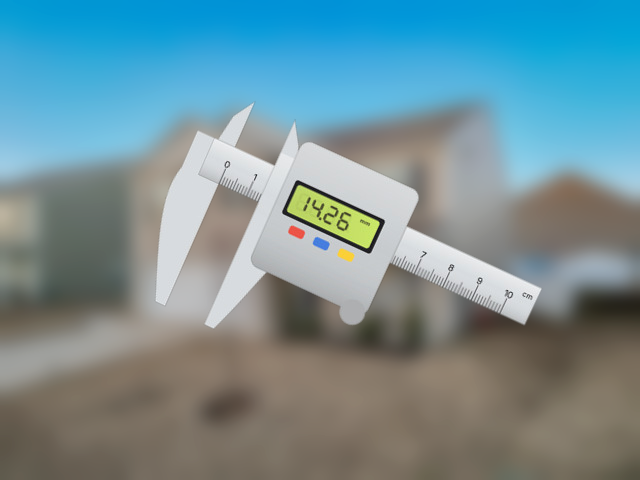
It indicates 14.26 mm
